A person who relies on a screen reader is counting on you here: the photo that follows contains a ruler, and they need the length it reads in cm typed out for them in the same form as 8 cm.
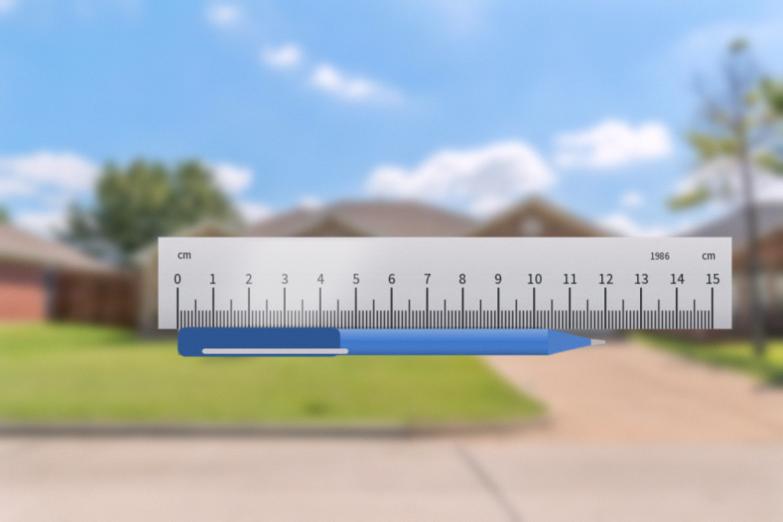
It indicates 12 cm
